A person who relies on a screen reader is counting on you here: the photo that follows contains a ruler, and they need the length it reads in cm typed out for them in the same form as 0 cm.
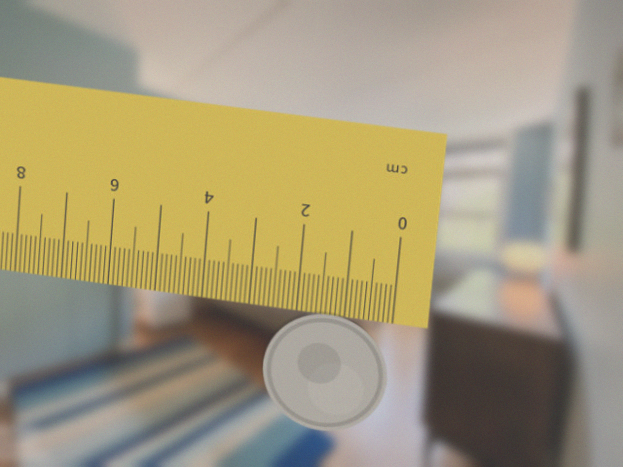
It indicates 2.6 cm
